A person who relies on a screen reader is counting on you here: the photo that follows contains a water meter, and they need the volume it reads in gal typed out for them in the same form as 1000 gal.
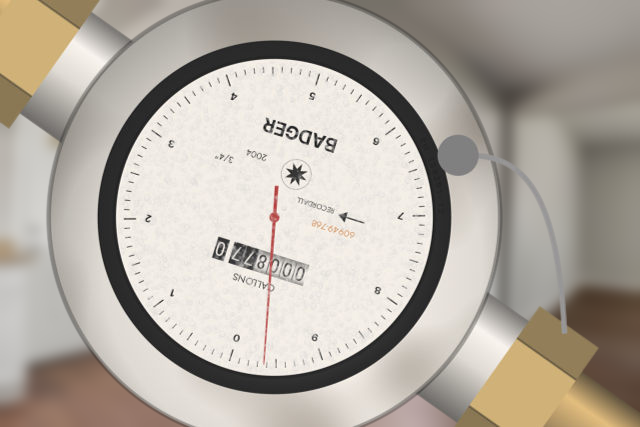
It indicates 8769.6 gal
